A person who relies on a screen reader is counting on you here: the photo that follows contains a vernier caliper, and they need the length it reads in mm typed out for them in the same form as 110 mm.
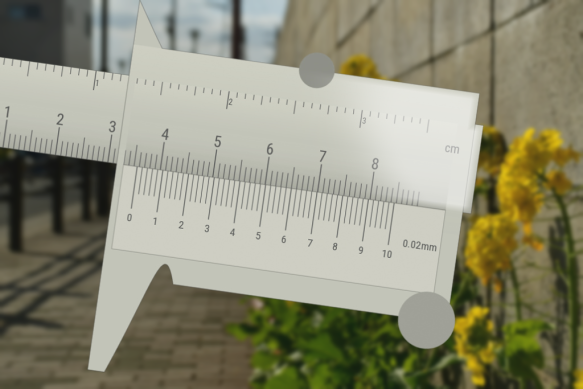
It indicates 35.6 mm
